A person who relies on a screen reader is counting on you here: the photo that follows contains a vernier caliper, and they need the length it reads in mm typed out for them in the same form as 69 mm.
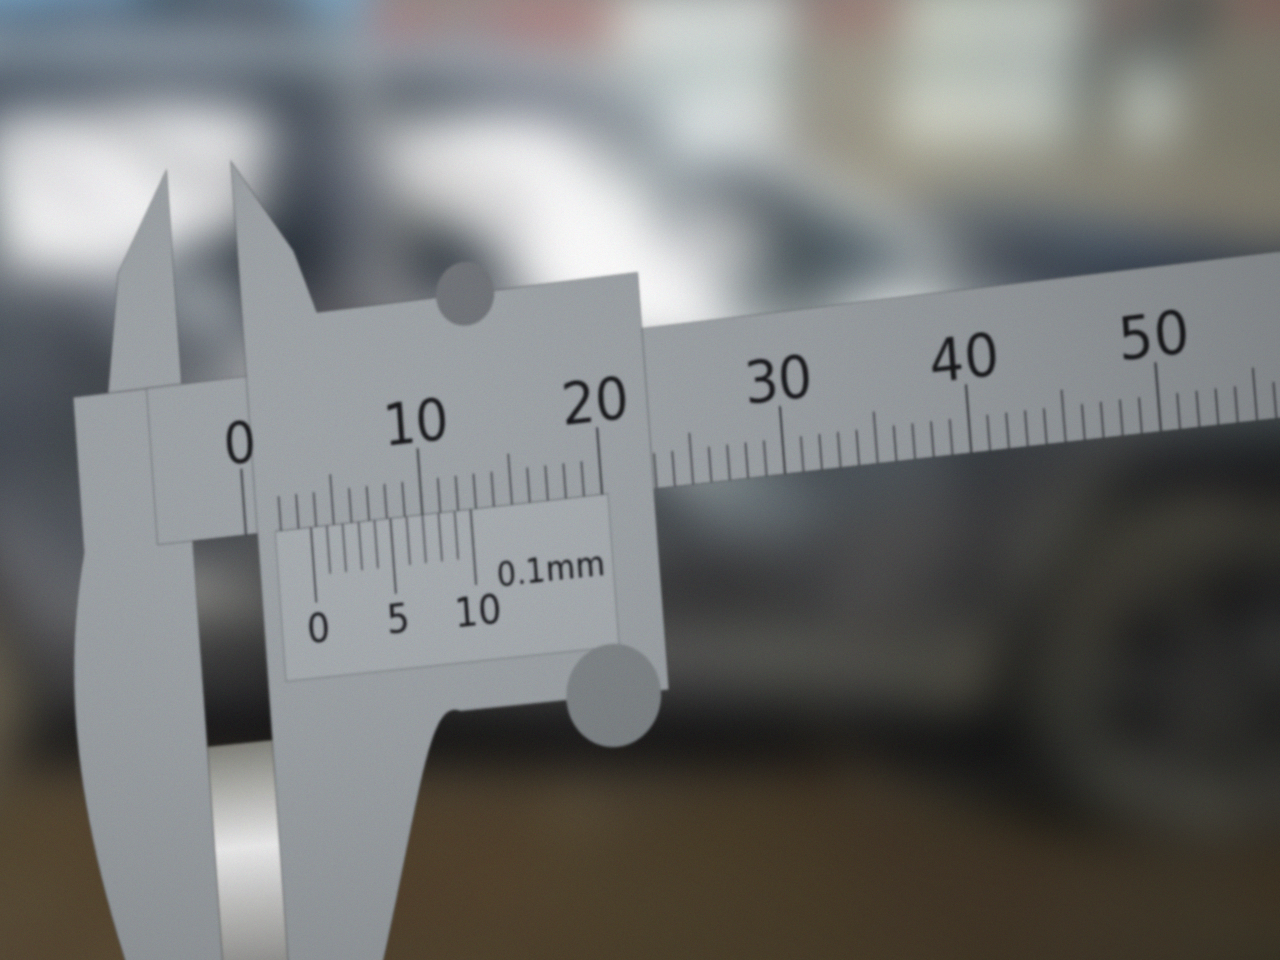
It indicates 3.7 mm
